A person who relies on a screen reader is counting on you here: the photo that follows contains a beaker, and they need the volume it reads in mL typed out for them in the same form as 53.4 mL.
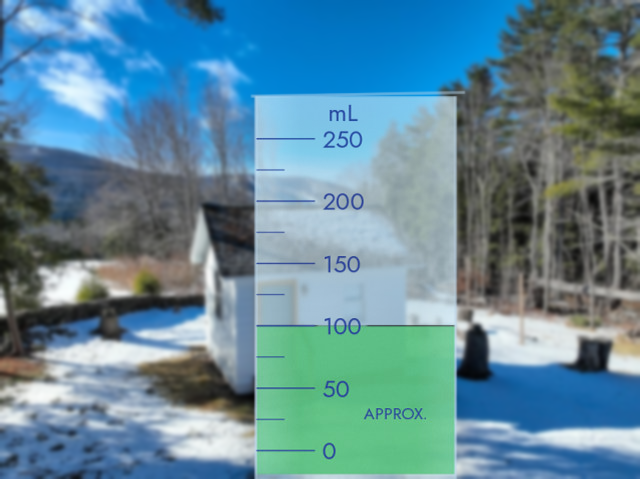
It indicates 100 mL
